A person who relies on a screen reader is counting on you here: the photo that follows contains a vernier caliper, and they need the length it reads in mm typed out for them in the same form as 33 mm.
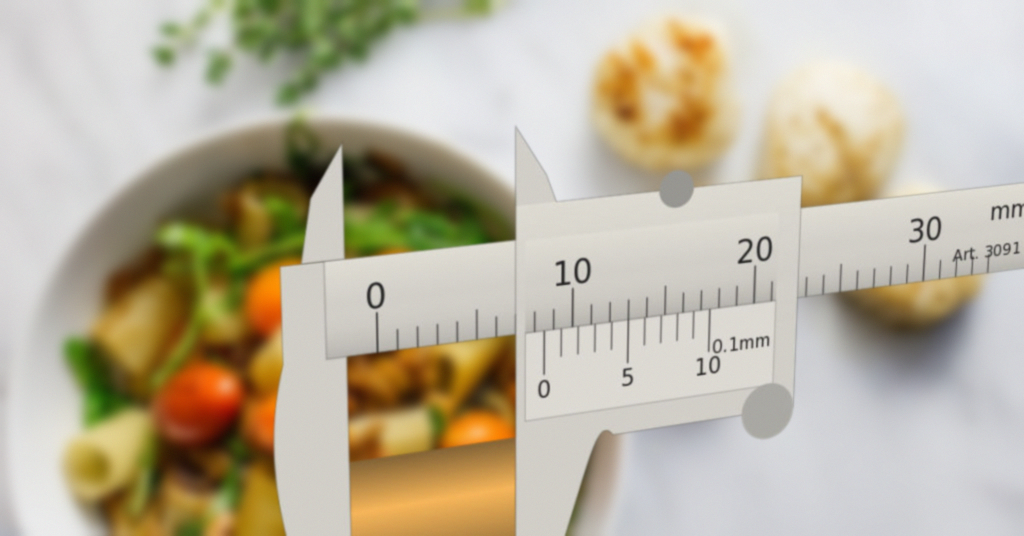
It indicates 8.5 mm
